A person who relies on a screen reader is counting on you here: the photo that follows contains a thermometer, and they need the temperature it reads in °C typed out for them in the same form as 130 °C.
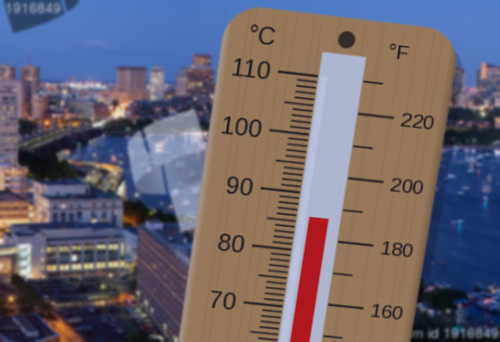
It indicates 86 °C
